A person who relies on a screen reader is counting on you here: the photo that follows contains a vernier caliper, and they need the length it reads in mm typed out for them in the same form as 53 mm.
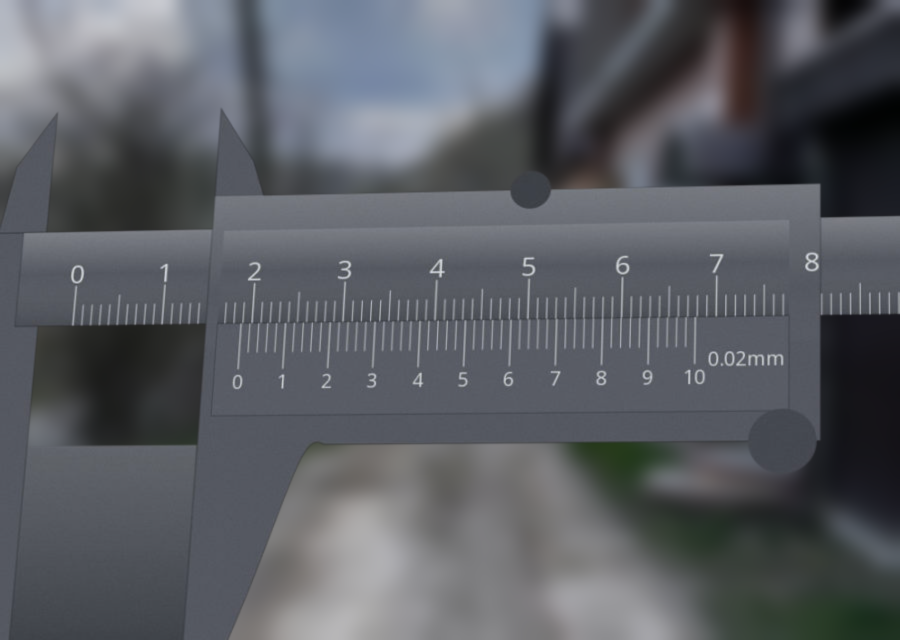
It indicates 18.8 mm
